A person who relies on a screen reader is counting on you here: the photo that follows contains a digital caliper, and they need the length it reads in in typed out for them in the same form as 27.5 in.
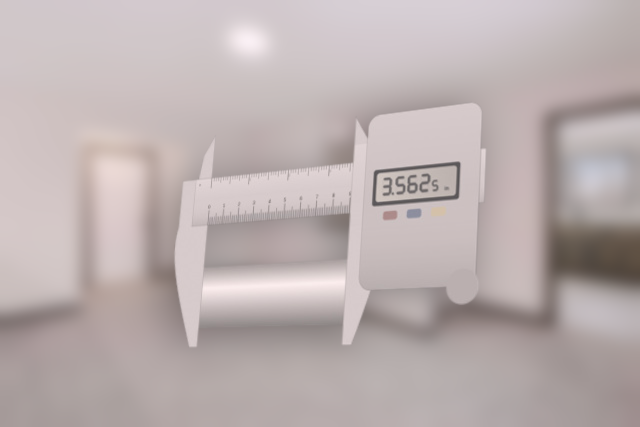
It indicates 3.5625 in
